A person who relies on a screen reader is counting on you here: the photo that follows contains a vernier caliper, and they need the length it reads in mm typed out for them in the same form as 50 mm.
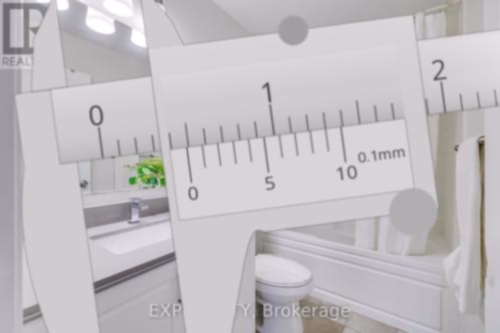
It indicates 4.9 mm
